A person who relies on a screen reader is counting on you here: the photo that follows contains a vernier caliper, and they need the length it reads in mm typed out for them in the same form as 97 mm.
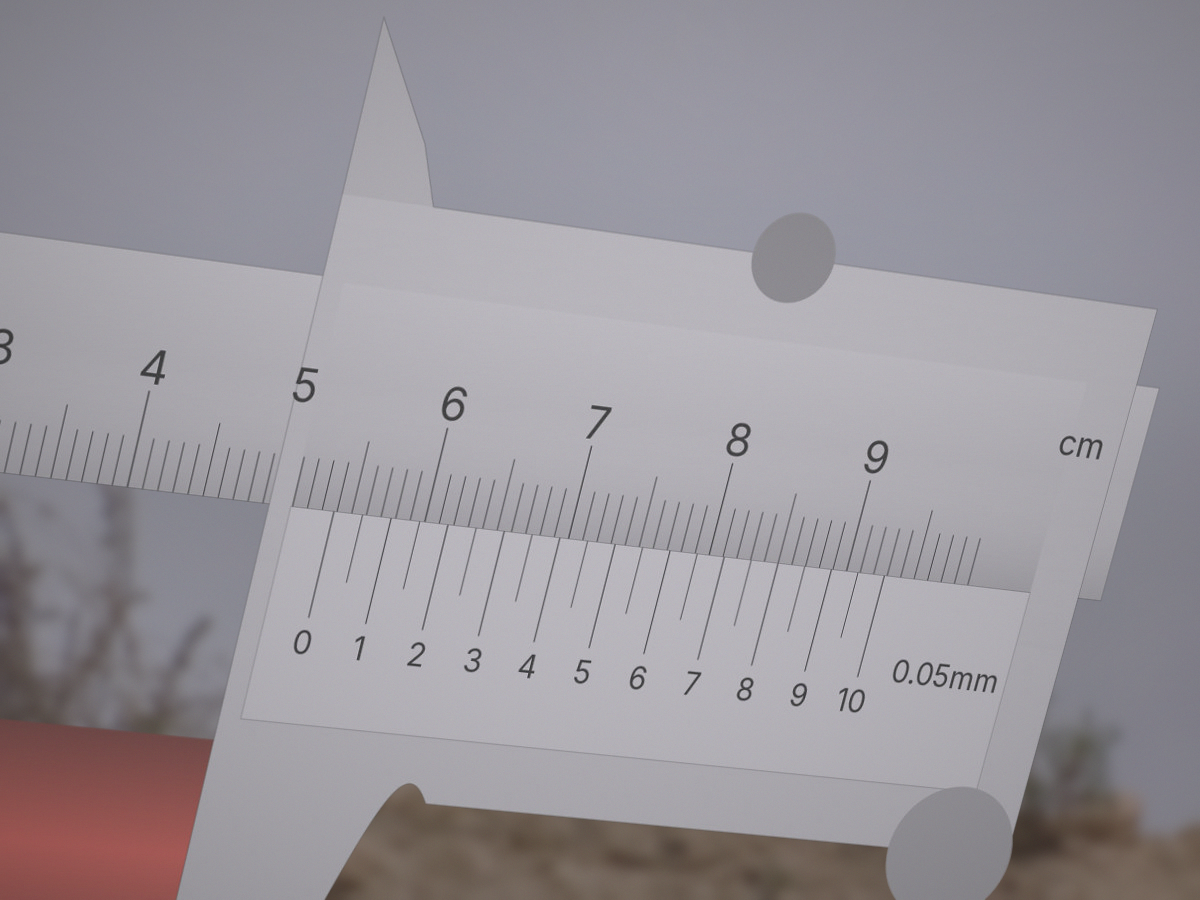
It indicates 53.8 mm
